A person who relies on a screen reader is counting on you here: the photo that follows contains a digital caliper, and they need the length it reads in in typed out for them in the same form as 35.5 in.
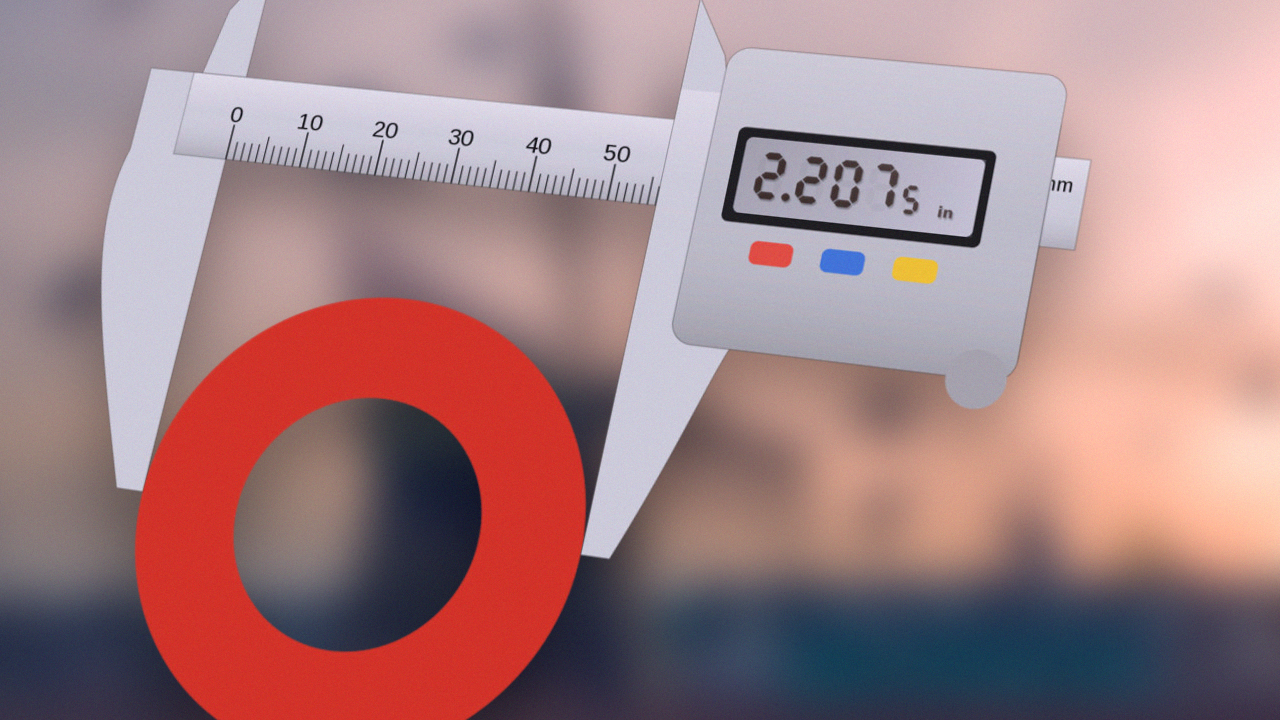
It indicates 2.2075 in
